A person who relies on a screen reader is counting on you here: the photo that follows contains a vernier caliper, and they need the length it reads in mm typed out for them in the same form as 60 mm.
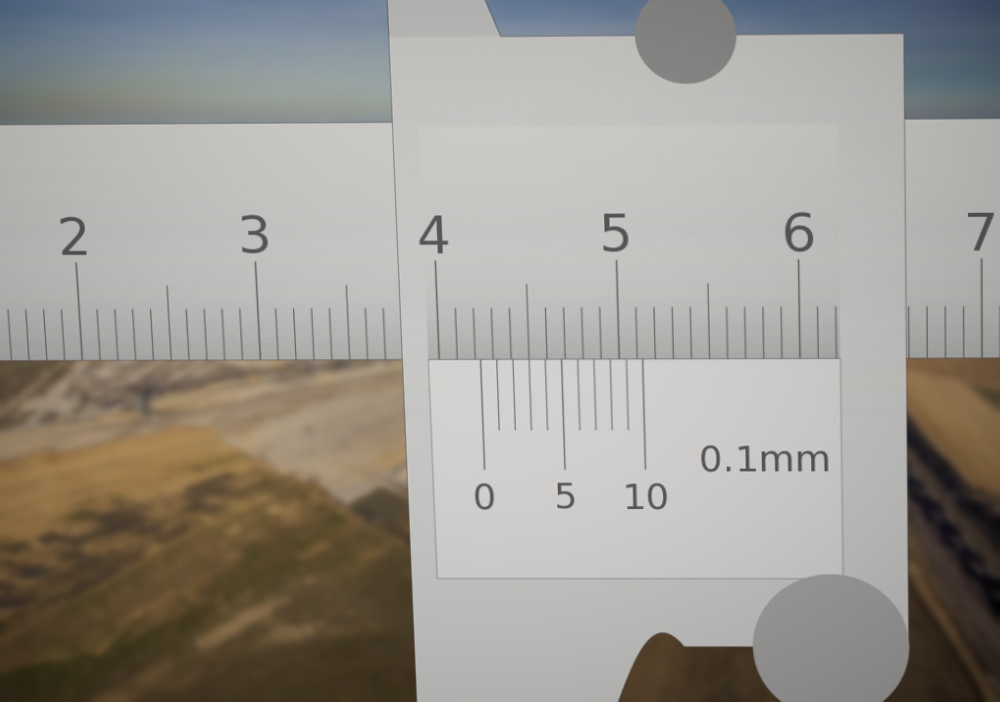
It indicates 42.3 mm
